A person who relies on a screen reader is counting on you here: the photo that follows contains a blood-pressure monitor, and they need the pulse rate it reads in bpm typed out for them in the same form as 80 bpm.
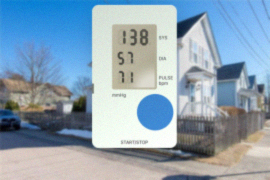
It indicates 71 bpm
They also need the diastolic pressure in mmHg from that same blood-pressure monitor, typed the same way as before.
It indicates 57 mmHg
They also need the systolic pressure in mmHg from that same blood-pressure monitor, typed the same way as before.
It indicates 138 mmHg
